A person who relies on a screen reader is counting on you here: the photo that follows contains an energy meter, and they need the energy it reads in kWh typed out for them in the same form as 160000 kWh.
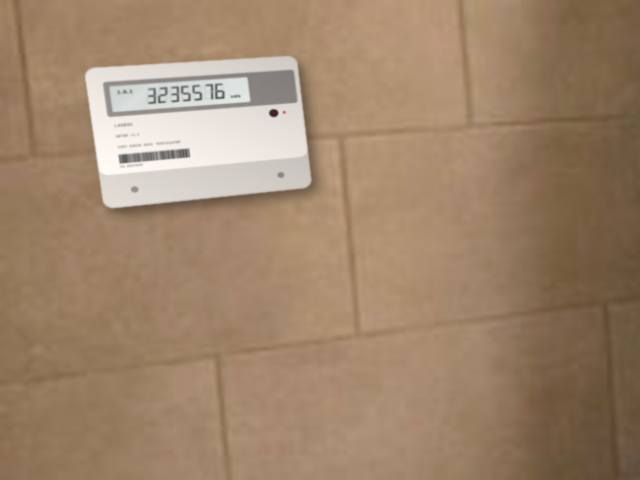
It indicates 3235576 kWh
